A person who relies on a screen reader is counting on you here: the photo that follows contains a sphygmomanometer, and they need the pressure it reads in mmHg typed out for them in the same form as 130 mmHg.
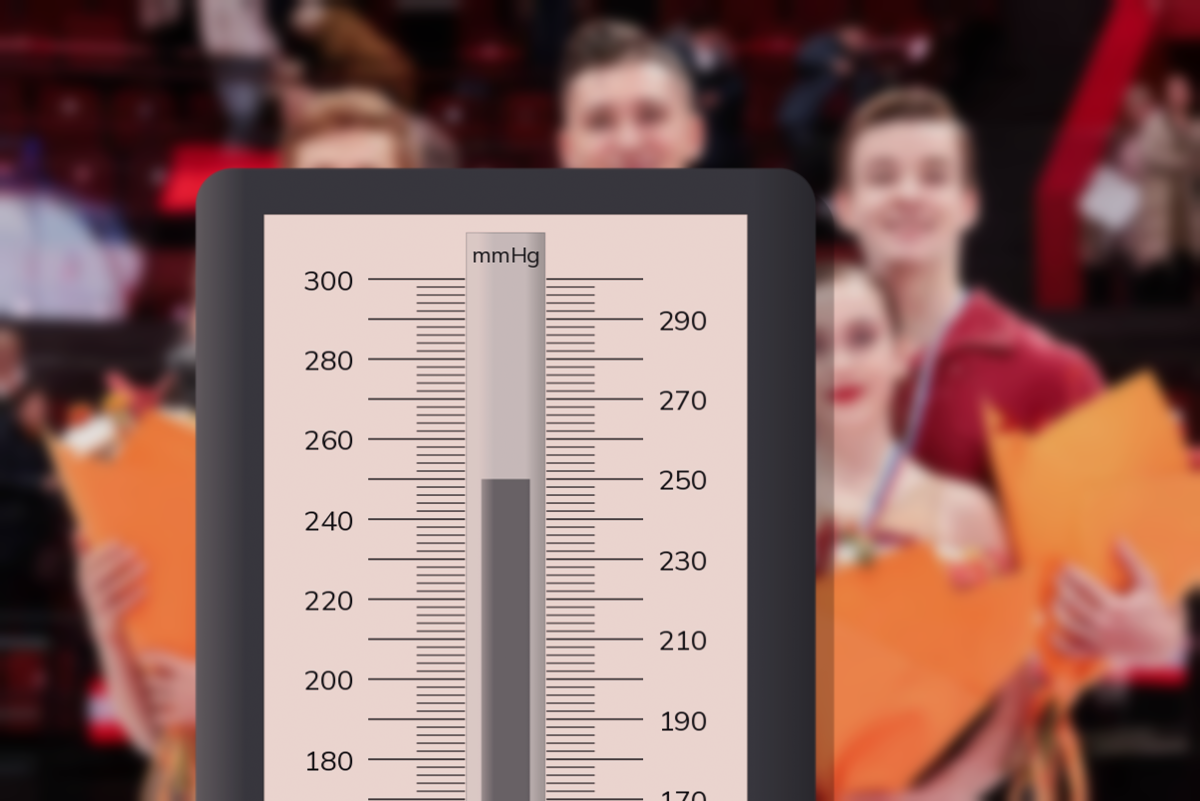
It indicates 250 mmHg
